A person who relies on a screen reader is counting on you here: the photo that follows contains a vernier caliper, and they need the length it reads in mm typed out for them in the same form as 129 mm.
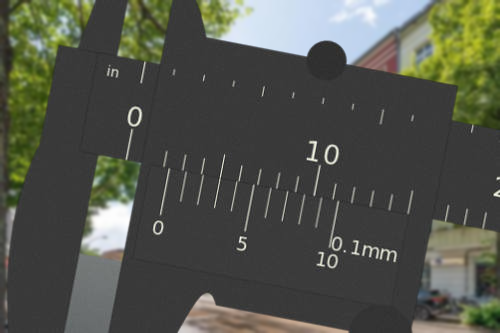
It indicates 2.3 mm
